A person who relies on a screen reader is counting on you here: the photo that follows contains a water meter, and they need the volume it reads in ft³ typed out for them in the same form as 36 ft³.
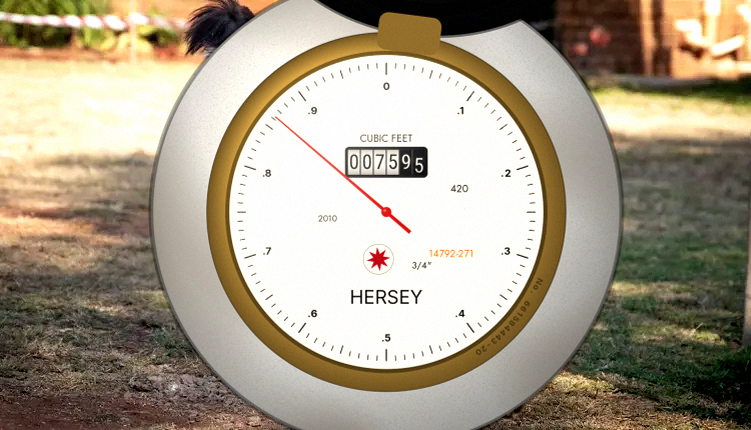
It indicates 7594.86 ft³
